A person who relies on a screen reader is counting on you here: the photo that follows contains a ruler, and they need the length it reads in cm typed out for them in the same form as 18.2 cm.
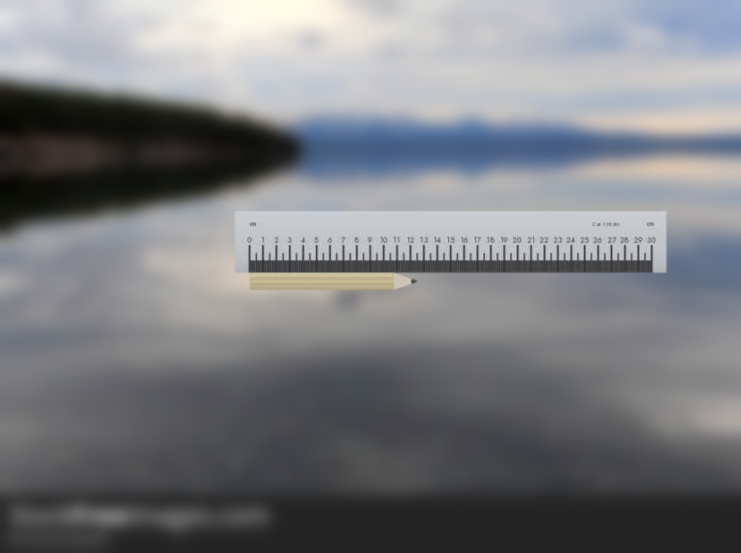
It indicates 12.5 cm
